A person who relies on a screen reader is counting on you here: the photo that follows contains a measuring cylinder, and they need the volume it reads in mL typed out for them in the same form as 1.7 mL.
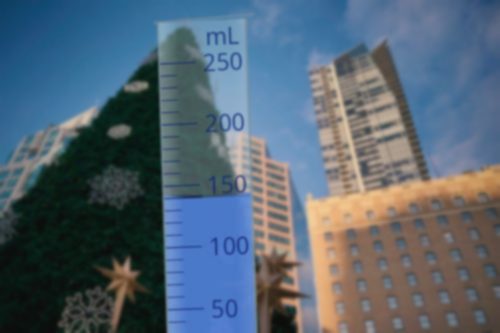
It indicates 140 mL
